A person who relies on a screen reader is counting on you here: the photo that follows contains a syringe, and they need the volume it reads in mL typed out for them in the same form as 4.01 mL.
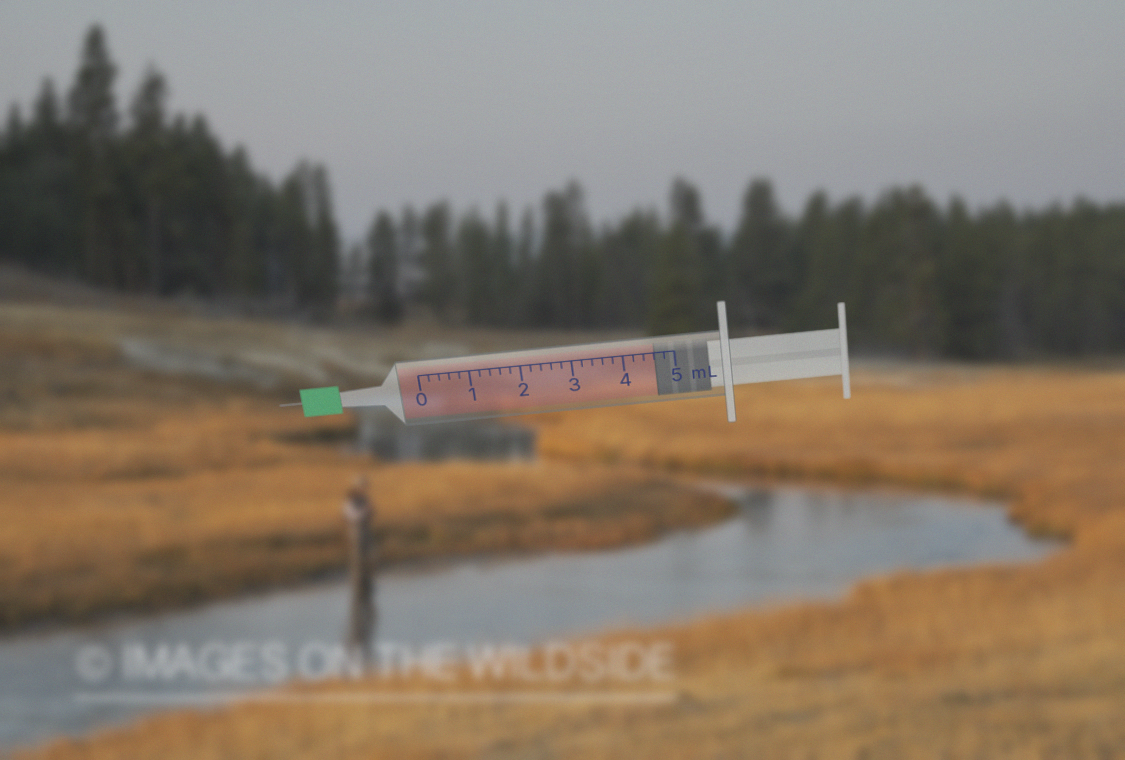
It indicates 4.6 mL
